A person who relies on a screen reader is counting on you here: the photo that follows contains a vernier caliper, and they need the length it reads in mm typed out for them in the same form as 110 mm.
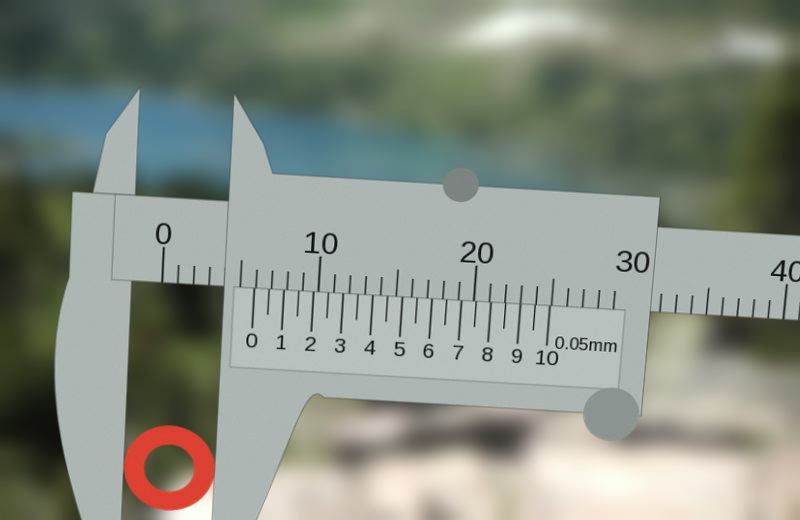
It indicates 5.9 mm
